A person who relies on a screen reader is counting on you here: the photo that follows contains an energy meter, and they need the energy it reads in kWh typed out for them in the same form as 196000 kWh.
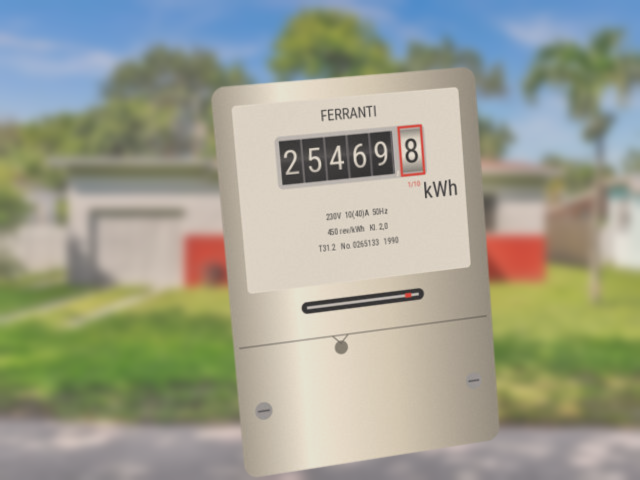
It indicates 25469.8 kWh
